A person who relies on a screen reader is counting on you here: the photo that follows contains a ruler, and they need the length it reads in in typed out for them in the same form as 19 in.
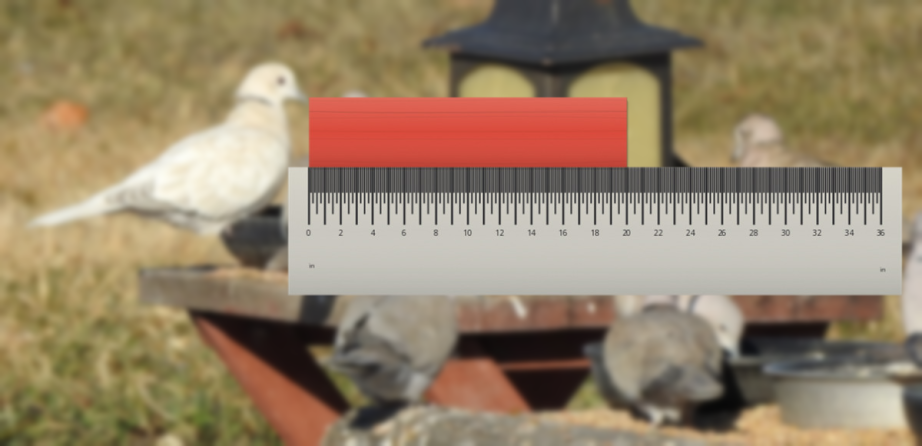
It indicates 20 in
